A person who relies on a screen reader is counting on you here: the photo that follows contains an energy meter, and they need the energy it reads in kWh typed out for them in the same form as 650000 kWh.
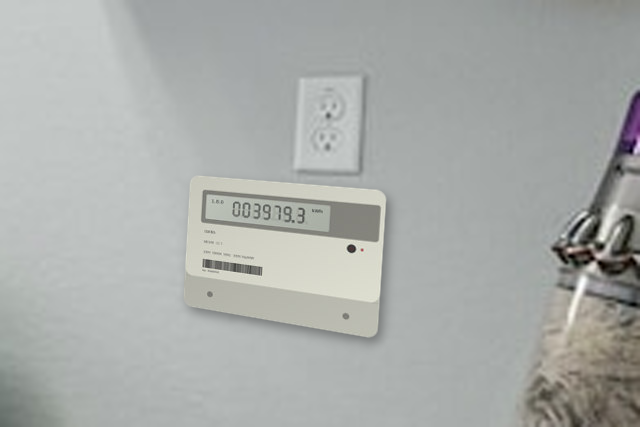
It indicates 3979.3 kWh
